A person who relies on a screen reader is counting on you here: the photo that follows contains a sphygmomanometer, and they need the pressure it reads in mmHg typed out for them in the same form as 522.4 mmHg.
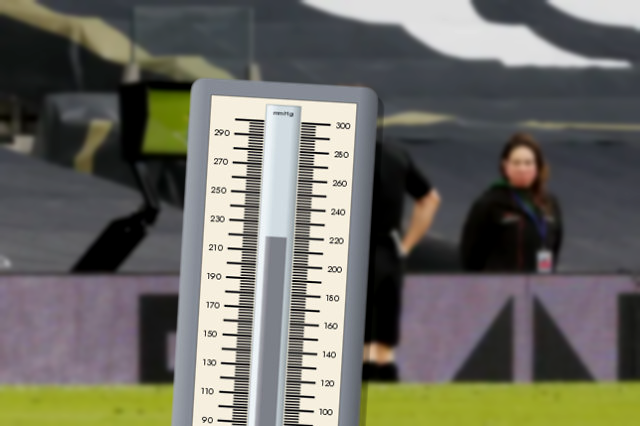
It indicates 220 mmHg
